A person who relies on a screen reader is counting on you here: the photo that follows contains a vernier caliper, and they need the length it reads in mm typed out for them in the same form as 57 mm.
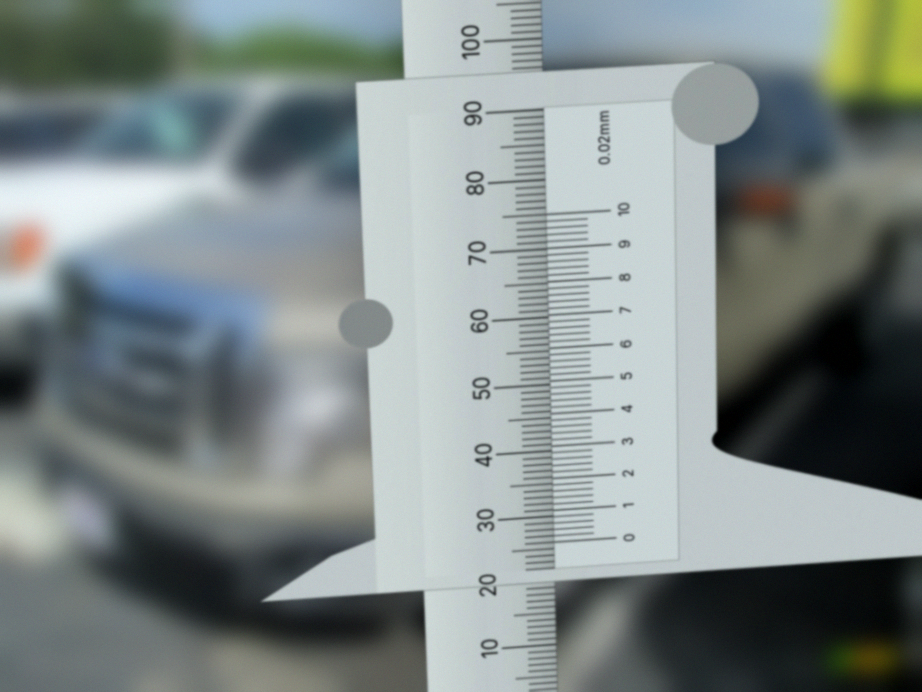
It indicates 26.0 mm
